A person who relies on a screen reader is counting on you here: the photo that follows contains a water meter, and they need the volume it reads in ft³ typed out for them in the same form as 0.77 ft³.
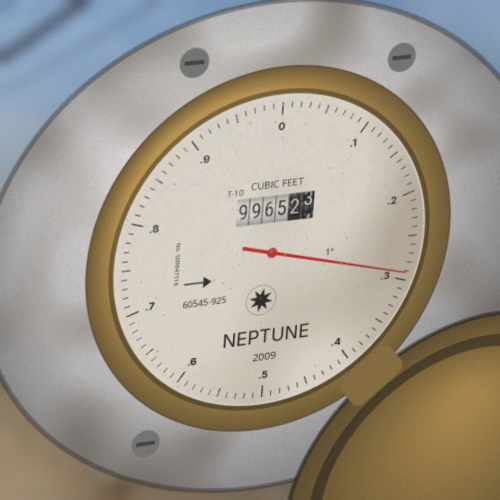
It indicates 996523.29 ft³
